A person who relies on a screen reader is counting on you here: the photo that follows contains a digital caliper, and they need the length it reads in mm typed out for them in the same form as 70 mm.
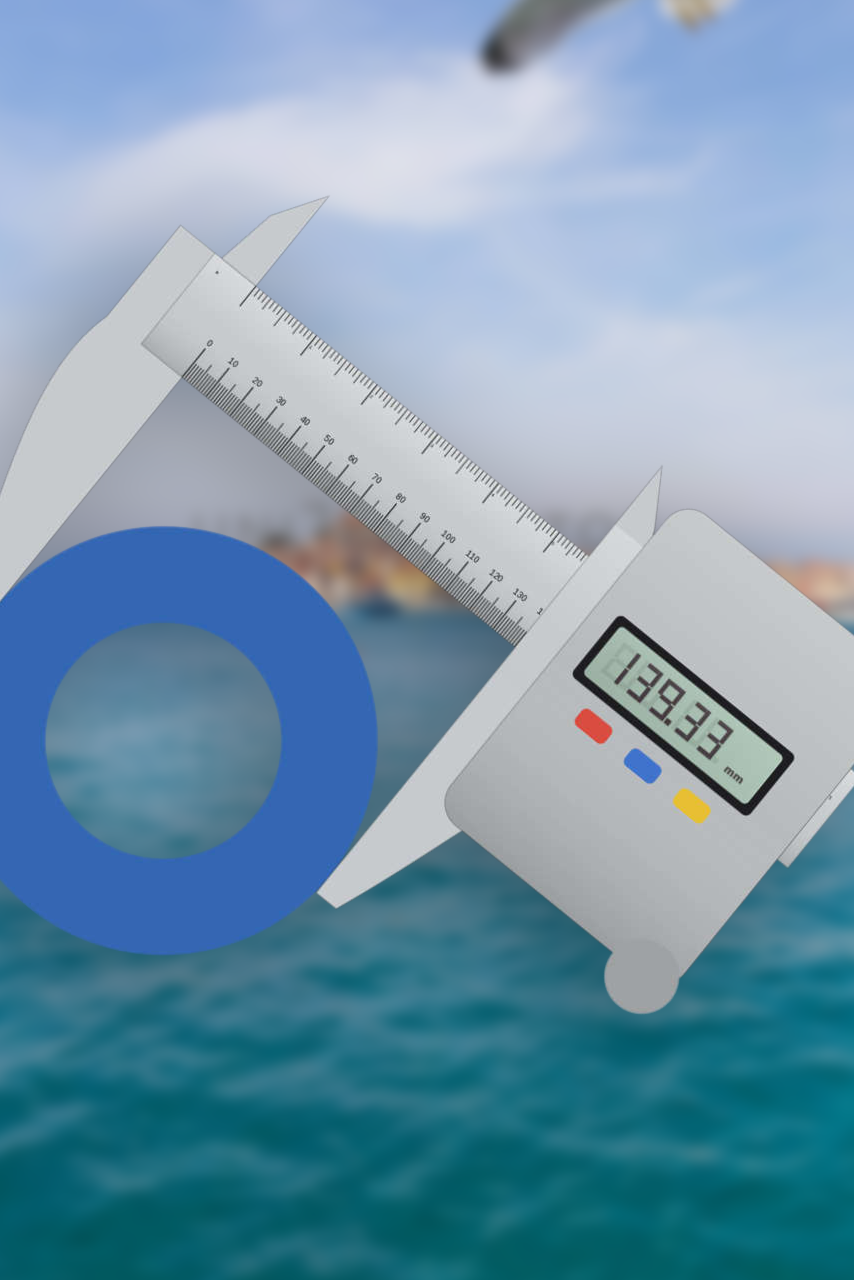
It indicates 139.33 mm
